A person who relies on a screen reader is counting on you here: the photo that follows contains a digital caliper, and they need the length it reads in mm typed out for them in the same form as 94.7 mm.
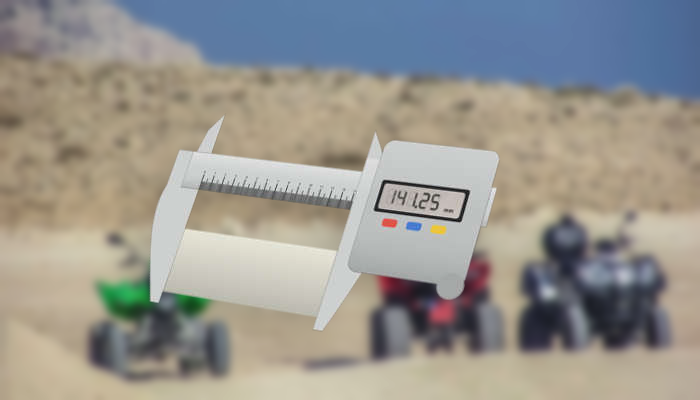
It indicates 141.25 mm
